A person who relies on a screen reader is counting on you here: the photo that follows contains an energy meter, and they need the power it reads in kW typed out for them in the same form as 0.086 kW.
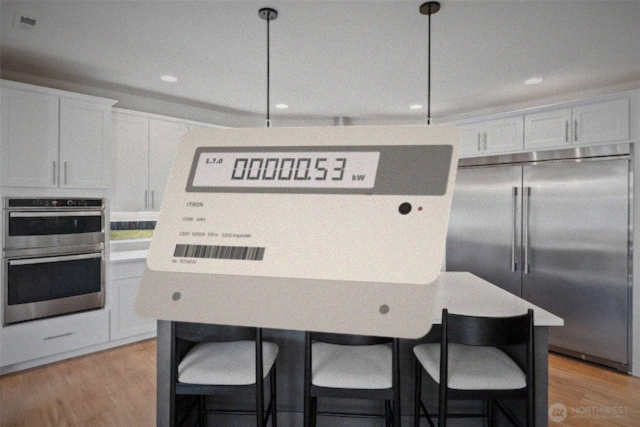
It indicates 0.53 kW
